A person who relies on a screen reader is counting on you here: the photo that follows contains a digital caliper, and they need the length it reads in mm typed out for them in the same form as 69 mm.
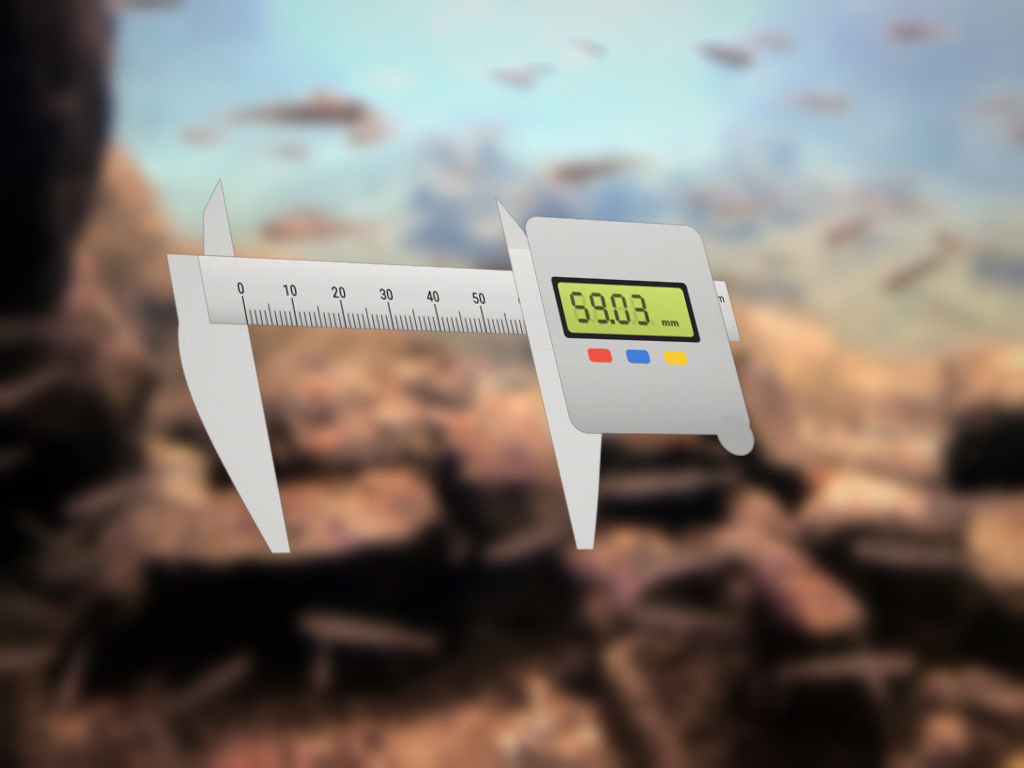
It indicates 59.03 mm
